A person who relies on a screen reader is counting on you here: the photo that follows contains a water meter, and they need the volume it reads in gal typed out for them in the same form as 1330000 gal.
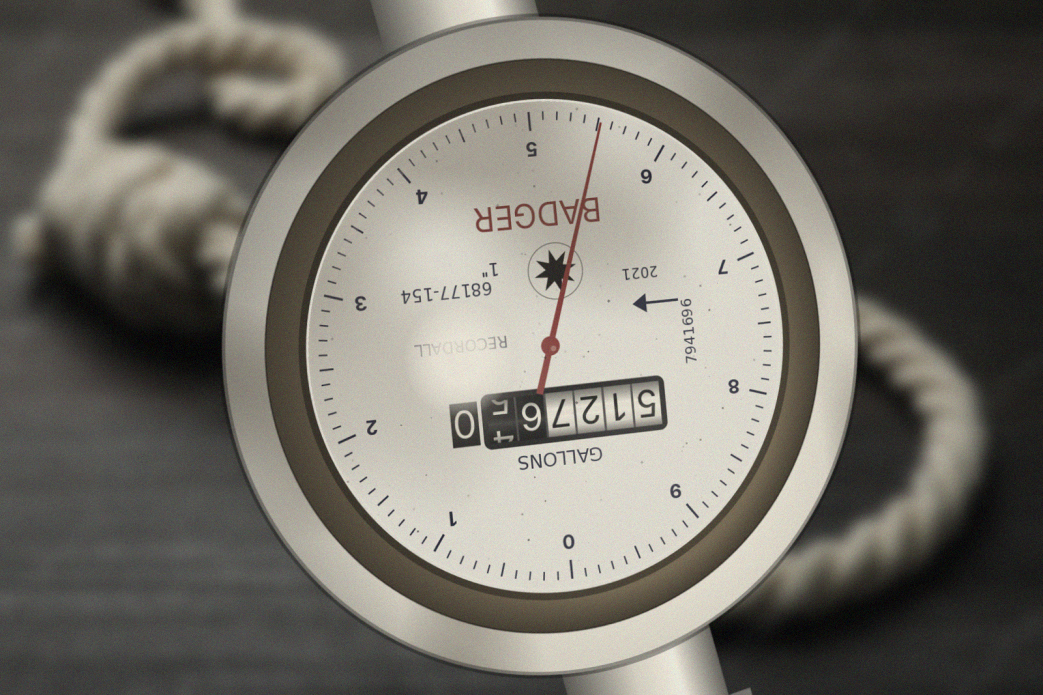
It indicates 5127645.5 gal
